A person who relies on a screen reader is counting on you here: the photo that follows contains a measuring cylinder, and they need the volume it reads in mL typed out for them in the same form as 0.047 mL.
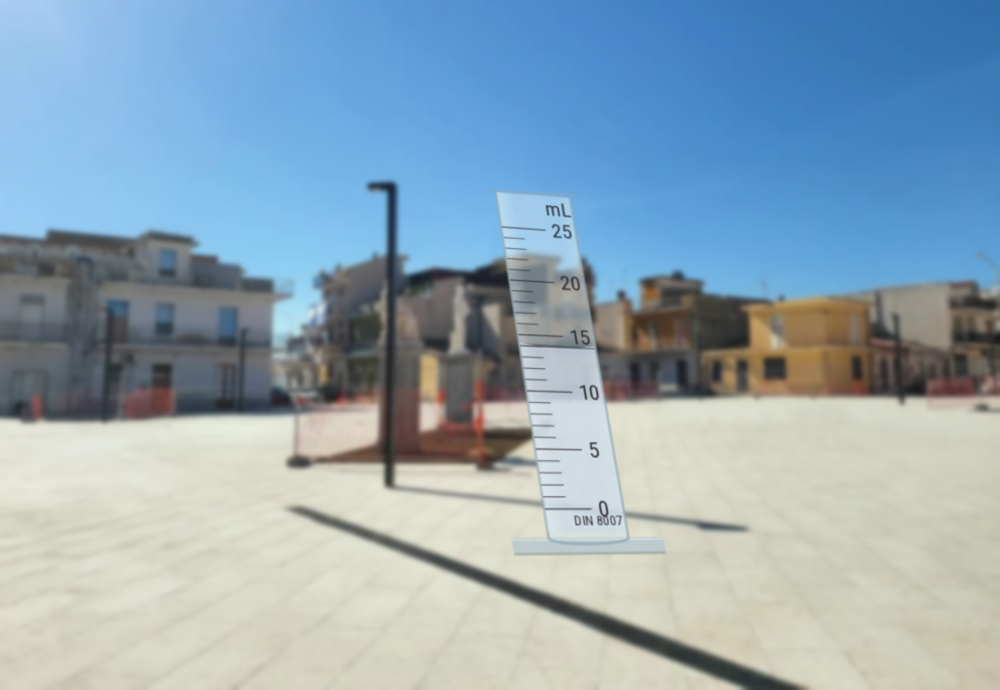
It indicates 14 mL
